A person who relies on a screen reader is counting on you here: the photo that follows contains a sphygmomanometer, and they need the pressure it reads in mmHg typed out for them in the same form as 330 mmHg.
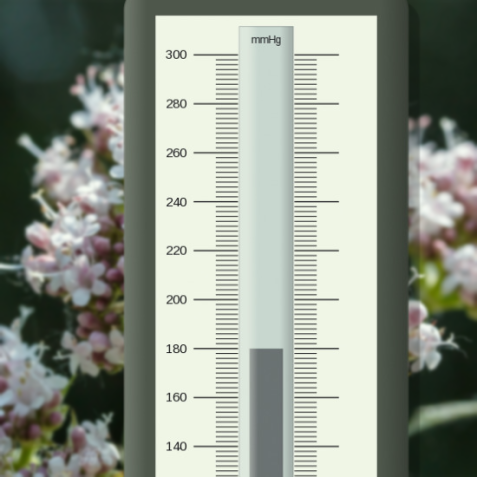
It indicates 180 mmHg
